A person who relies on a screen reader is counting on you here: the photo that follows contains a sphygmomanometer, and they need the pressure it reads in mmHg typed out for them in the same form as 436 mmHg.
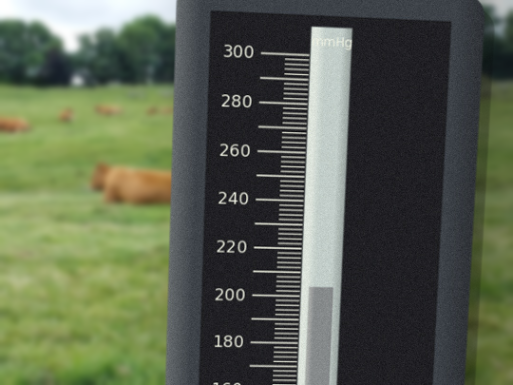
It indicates 204 mmHg
